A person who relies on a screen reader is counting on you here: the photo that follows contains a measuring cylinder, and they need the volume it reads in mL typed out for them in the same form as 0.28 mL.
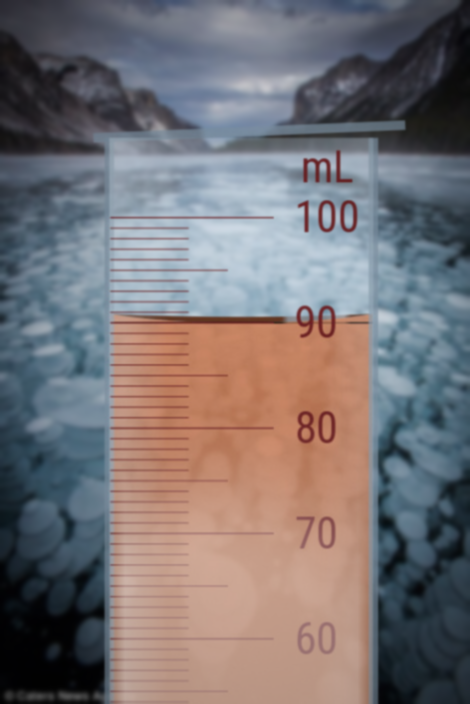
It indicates 90 mL
